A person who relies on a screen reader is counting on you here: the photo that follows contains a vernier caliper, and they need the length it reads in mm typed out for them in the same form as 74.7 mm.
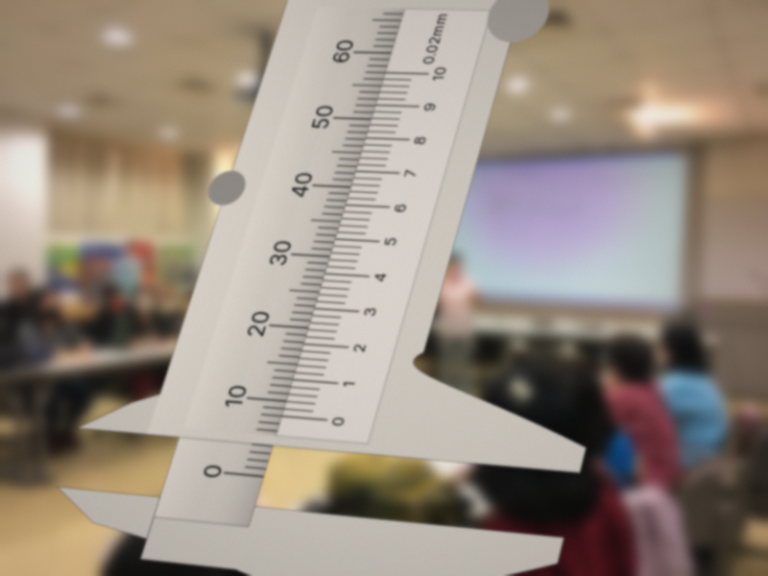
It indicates 8.0 mm
